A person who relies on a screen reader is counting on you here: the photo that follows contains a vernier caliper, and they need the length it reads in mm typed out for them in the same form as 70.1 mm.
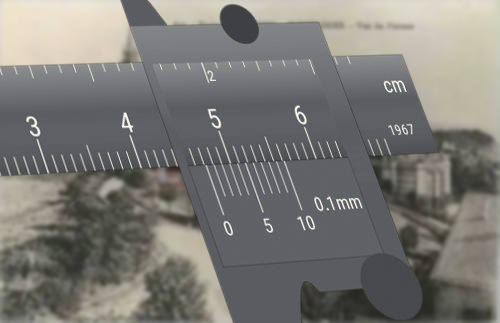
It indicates 47.2 mm
